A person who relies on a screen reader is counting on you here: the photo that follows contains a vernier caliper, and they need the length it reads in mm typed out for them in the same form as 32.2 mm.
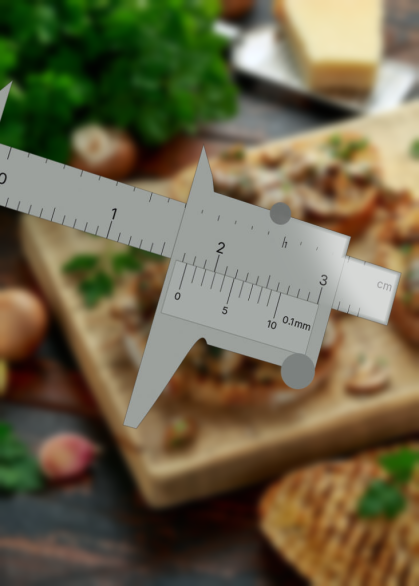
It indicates 17.4 mm
